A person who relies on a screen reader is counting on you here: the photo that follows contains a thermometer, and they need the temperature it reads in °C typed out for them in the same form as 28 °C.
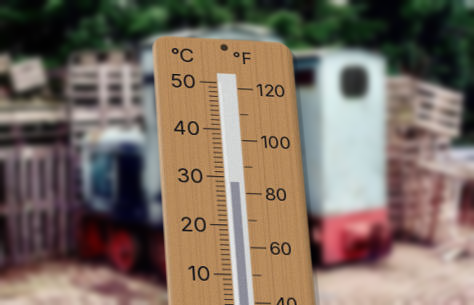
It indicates 29 °C
